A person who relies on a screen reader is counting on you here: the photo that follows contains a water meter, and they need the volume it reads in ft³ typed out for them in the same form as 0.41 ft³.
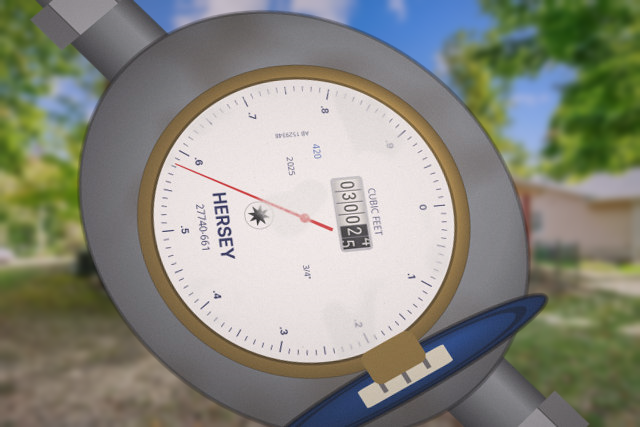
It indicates 30024.58 ft³
